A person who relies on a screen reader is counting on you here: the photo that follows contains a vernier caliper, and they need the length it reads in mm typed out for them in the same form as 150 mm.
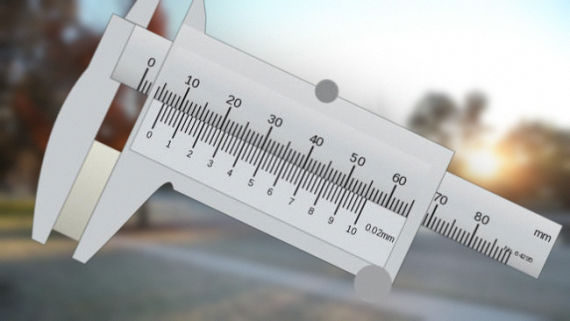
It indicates 6.5 mm
